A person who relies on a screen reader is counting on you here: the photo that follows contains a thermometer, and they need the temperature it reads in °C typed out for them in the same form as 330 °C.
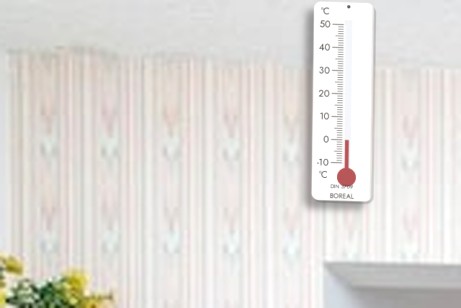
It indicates 0 °C
